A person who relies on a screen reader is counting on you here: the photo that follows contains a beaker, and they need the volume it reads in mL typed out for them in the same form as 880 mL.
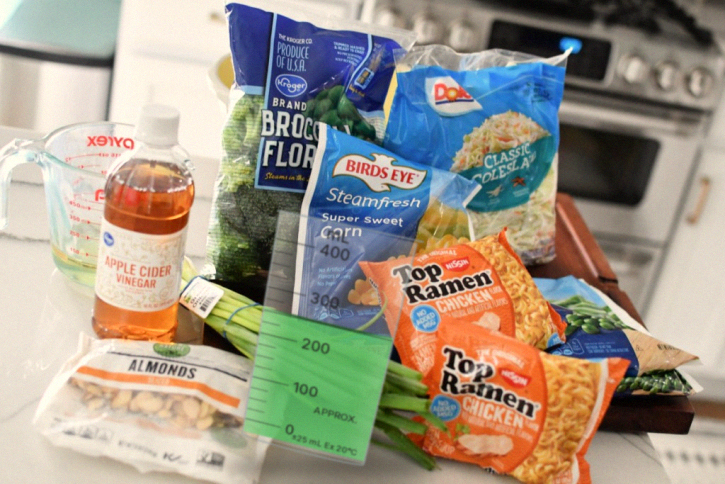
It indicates 250 mL
